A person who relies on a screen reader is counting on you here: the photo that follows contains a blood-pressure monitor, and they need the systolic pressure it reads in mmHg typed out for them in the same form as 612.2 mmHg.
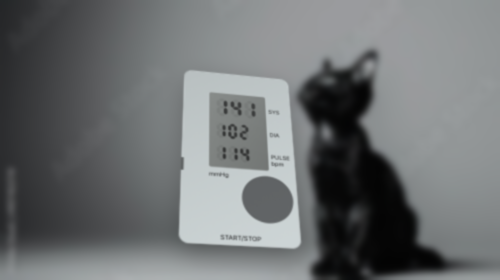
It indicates 141 mmHg
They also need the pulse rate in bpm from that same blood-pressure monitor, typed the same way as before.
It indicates 114 bpm
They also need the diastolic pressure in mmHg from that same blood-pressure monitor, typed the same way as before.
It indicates 102 mmHg
